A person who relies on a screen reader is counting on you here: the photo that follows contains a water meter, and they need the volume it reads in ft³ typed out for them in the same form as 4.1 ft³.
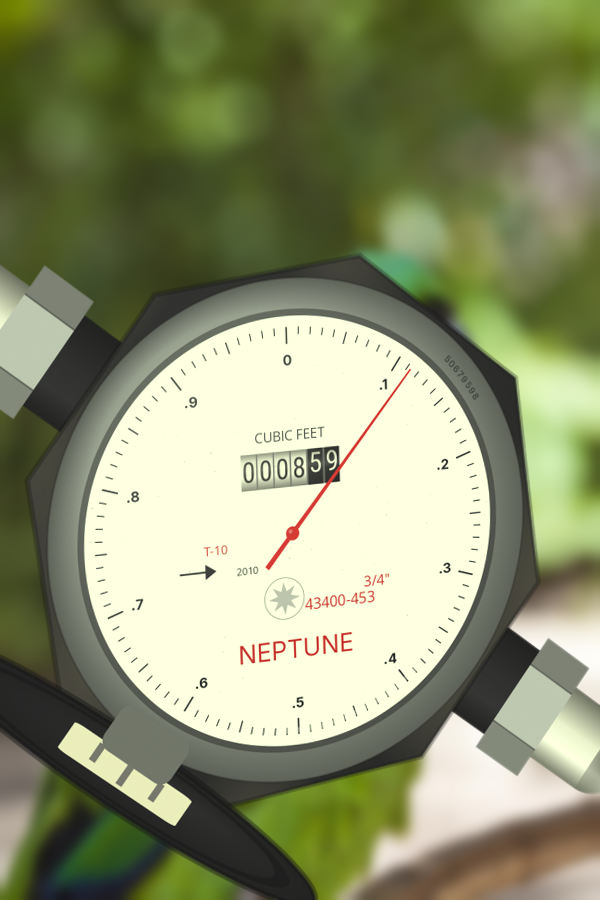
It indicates 859.11 ft³
